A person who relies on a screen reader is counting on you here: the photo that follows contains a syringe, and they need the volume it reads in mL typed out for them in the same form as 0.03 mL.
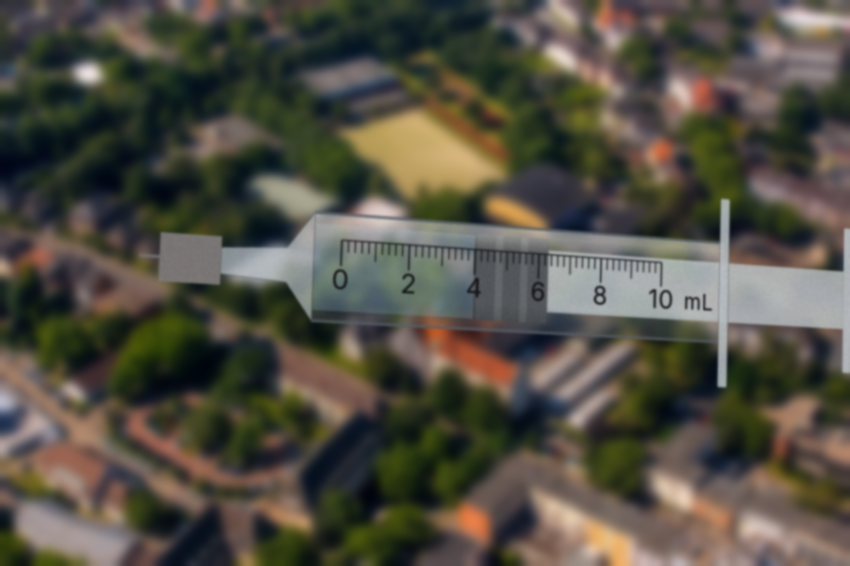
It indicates 4 mL
